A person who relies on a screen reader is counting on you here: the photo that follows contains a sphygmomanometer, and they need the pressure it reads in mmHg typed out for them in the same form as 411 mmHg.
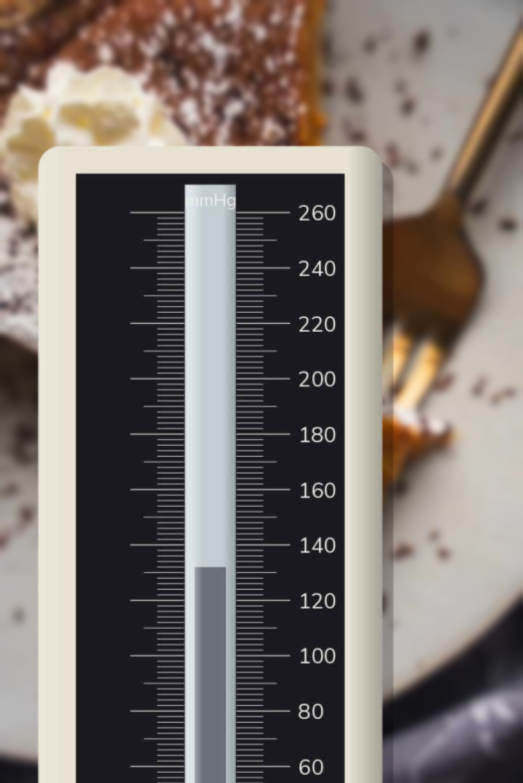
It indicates 132 mmHg
